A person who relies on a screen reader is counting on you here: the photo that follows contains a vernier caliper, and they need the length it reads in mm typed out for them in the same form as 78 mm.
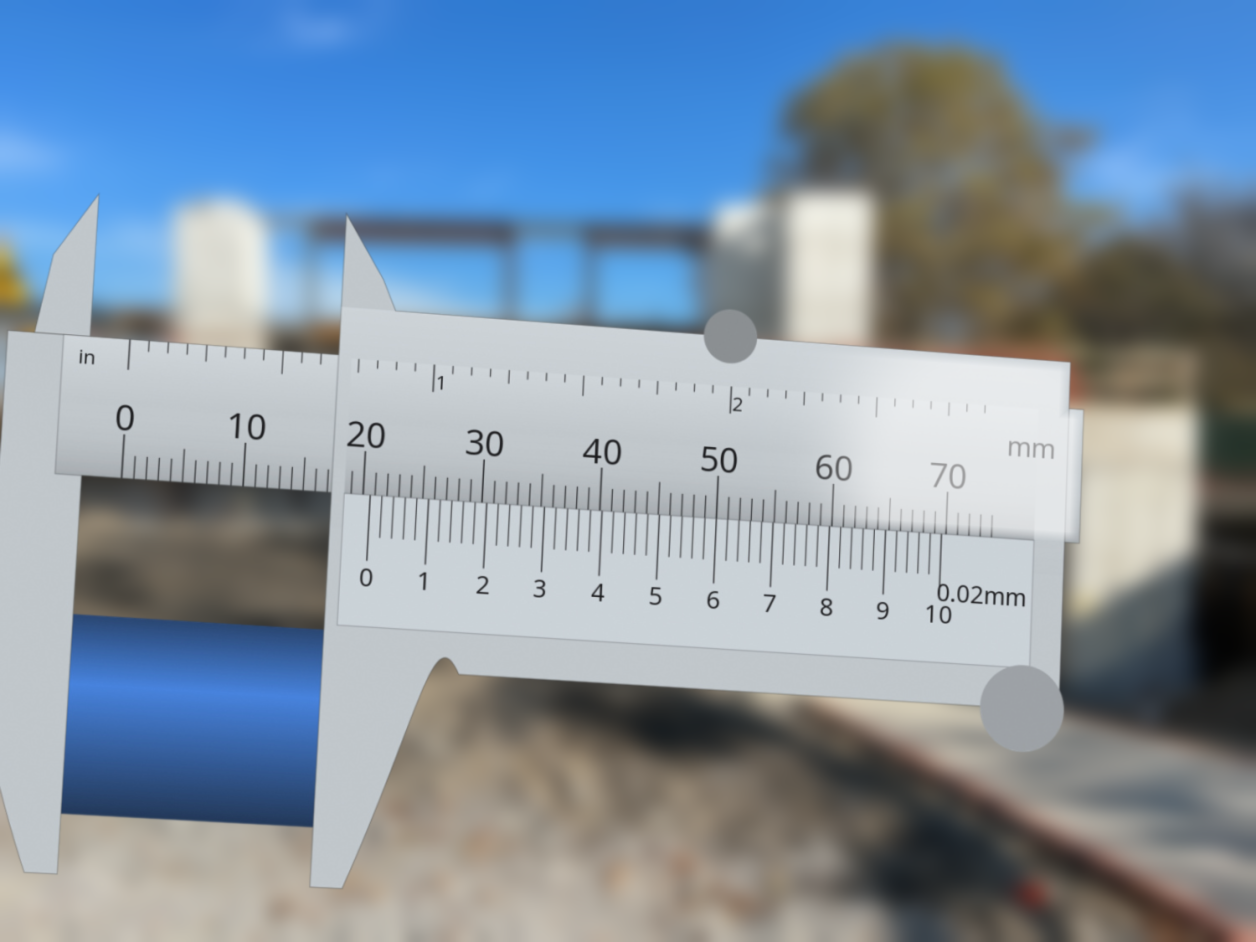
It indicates 20.6 mm
